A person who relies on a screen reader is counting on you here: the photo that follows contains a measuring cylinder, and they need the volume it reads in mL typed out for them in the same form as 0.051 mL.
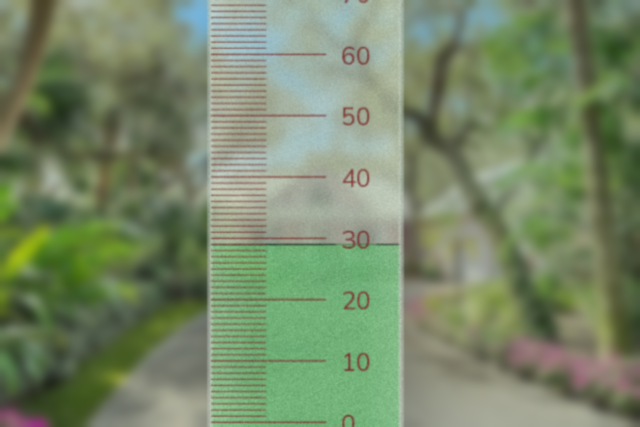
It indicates 29 mL
